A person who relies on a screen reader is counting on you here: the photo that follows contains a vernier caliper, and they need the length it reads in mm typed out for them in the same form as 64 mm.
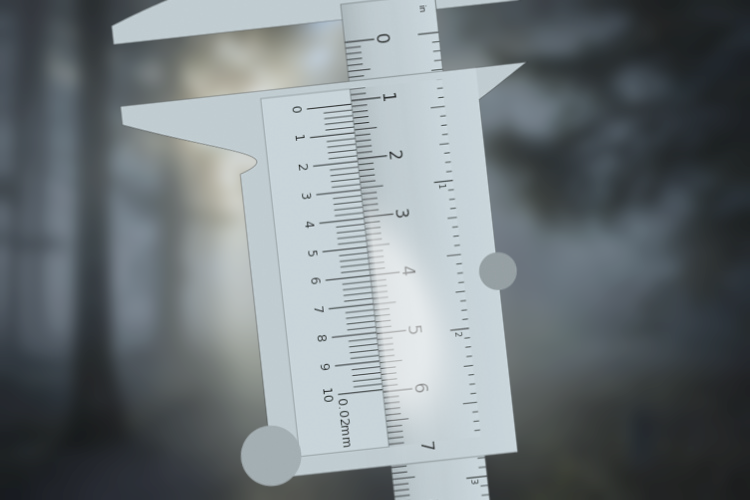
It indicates 10.6 mm
